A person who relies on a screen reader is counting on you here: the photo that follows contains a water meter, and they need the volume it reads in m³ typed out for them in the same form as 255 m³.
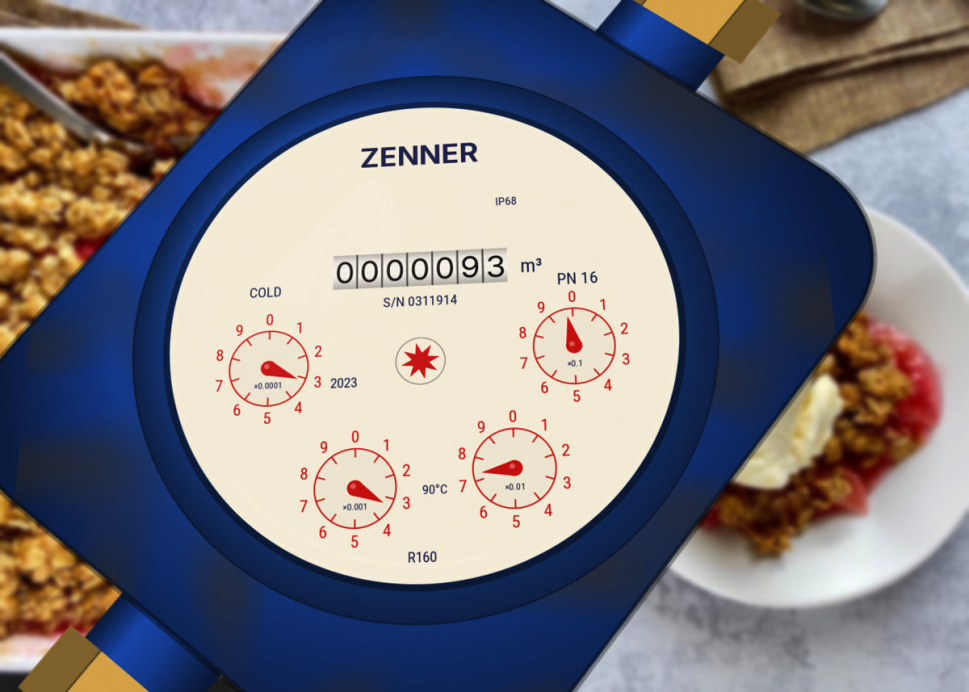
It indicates 92.9733 m³
